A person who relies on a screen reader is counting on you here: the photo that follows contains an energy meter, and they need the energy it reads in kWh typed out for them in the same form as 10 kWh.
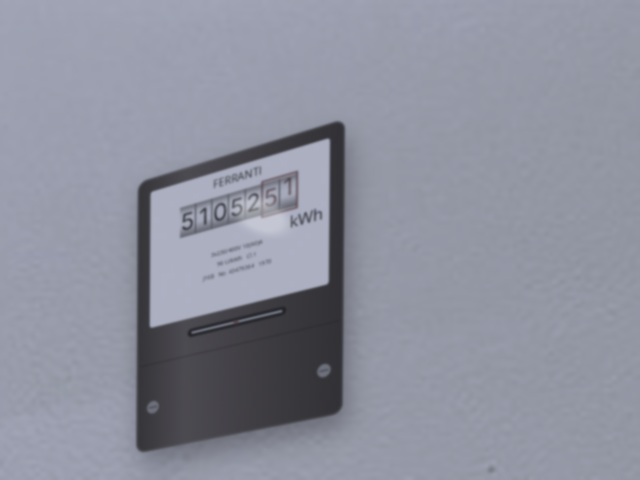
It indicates 51052.51 kWh
